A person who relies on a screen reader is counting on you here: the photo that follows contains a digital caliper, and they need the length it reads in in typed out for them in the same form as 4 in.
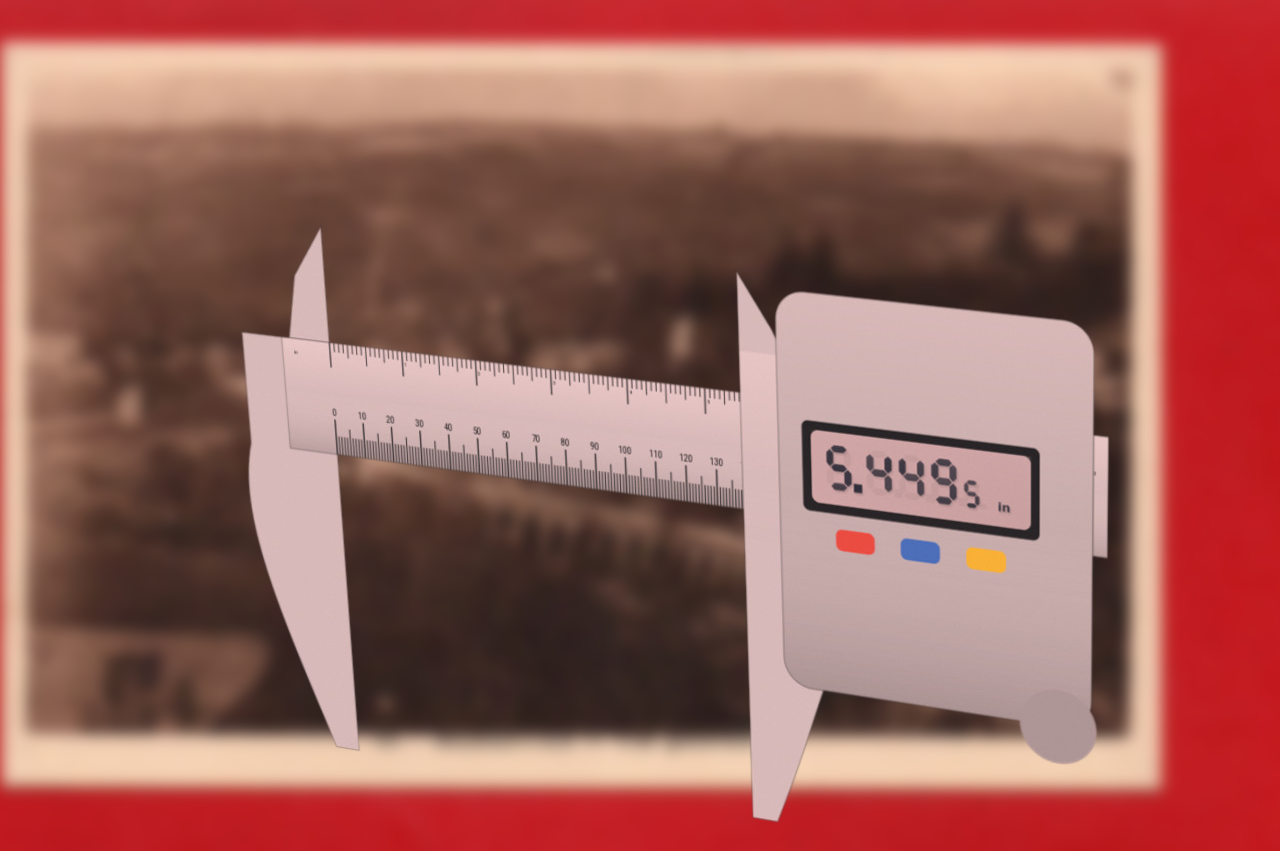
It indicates 5.4495 in
